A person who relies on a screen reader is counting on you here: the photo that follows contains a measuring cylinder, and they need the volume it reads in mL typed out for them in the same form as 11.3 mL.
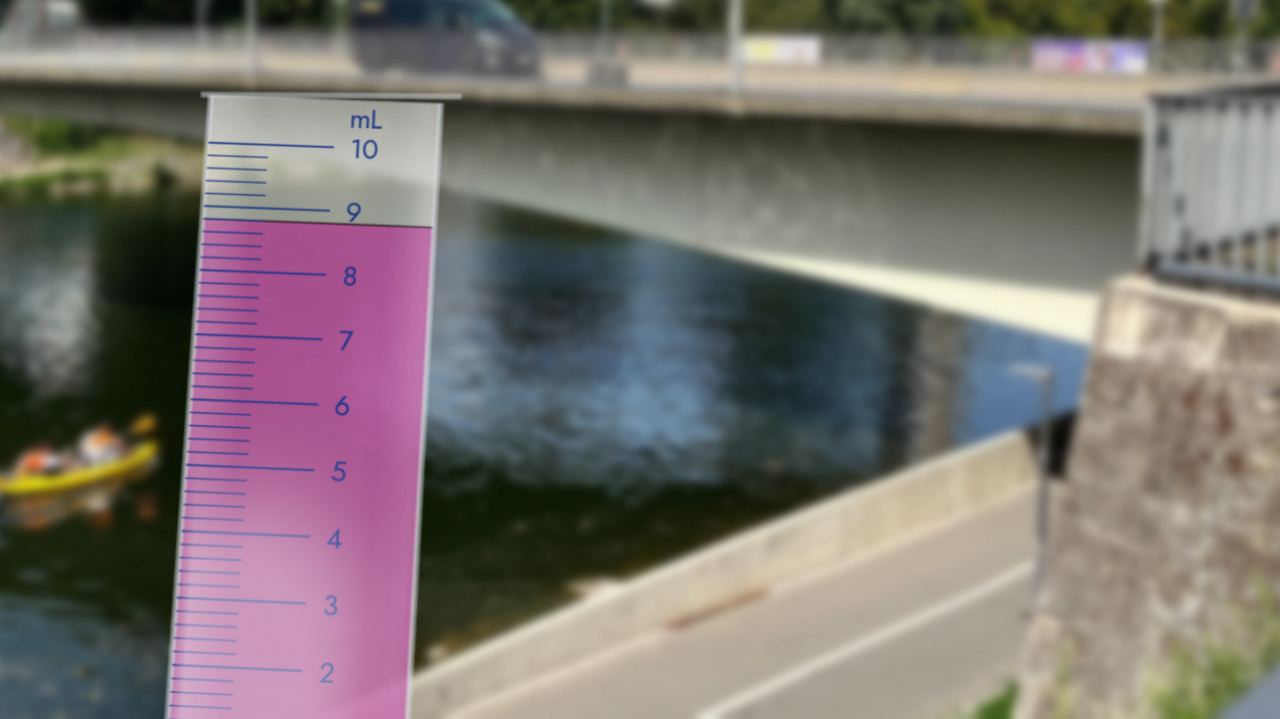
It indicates 8.8 mL
